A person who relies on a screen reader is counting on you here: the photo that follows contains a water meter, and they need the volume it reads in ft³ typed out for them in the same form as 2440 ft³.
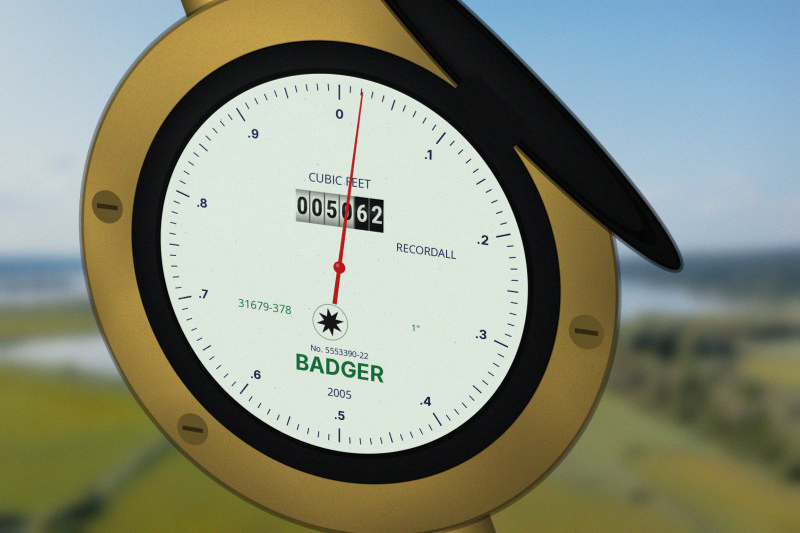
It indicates 5062.02 ft³
